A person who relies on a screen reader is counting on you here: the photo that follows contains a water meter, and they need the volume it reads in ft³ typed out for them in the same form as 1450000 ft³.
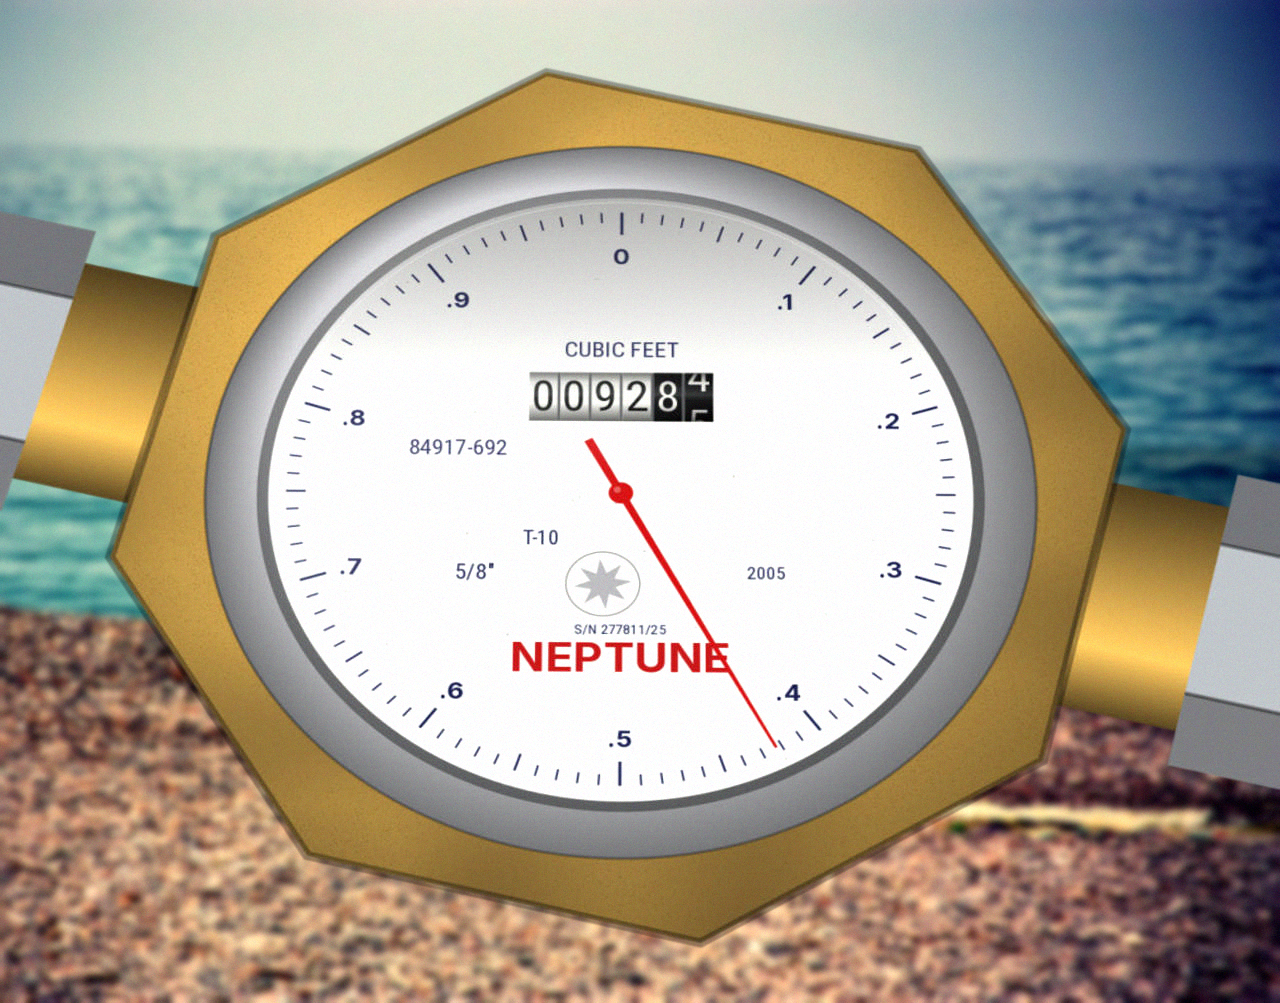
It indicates 9284.42 ft³
